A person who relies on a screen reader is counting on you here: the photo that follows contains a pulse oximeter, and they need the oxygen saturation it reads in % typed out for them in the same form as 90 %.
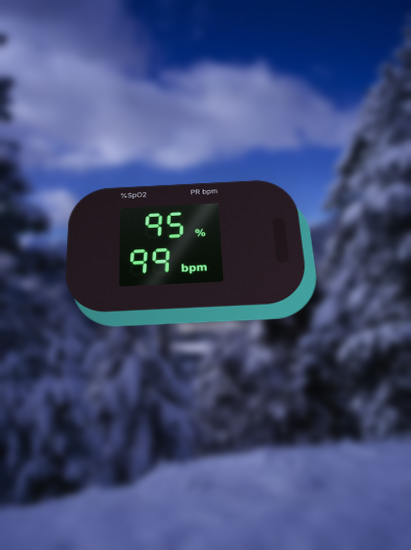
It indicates 95 %
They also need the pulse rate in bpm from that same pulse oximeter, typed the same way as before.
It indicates 99 bpm
